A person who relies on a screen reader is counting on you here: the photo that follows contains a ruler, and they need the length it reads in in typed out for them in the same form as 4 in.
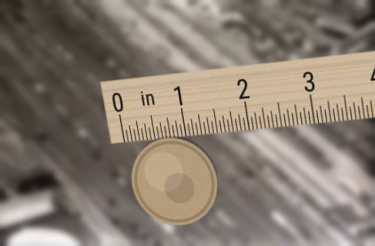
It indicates 1.375 in
